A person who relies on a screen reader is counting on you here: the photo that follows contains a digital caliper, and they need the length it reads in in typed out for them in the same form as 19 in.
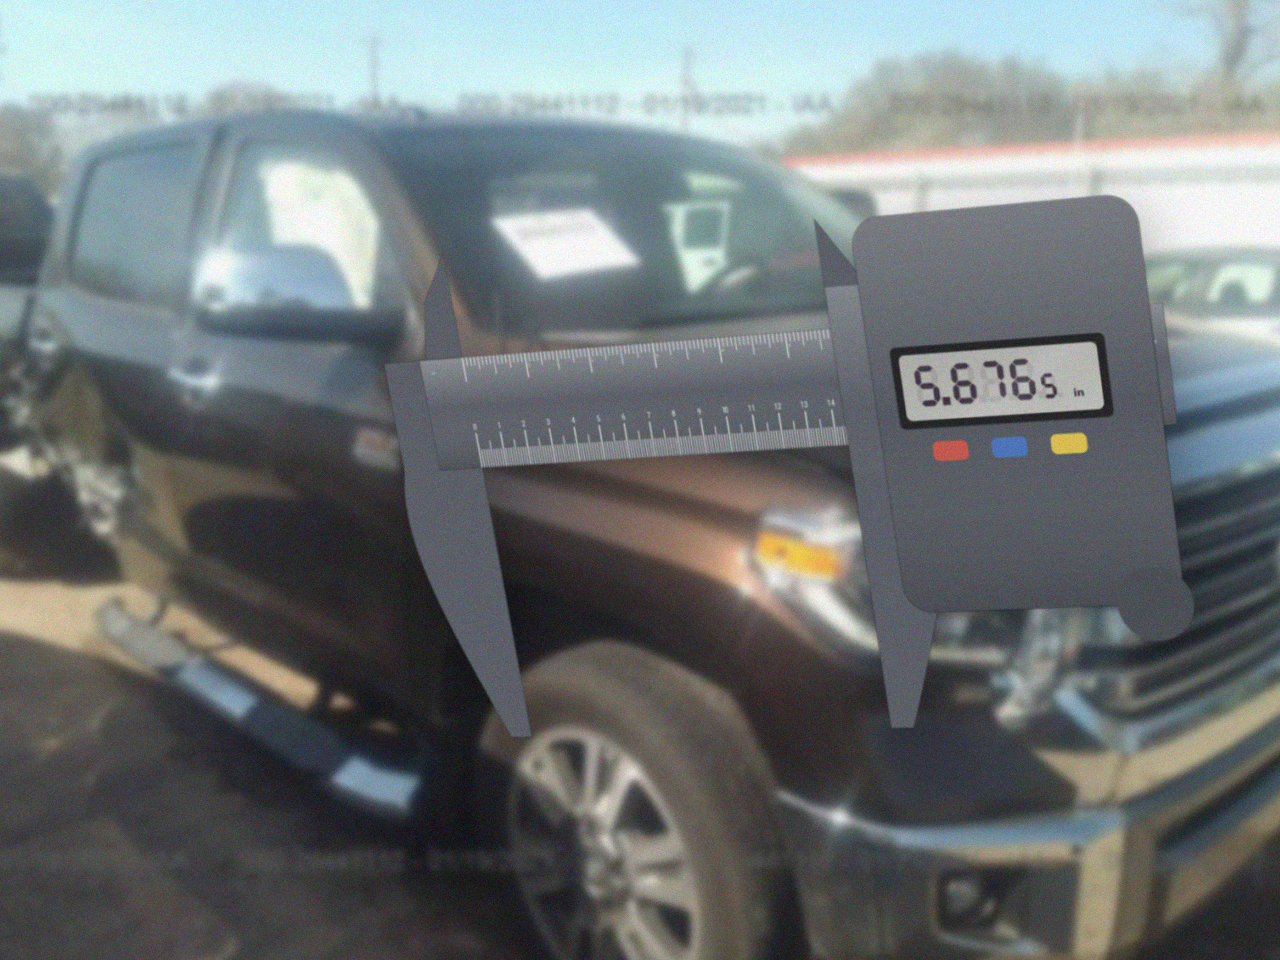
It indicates 5.6765 in
